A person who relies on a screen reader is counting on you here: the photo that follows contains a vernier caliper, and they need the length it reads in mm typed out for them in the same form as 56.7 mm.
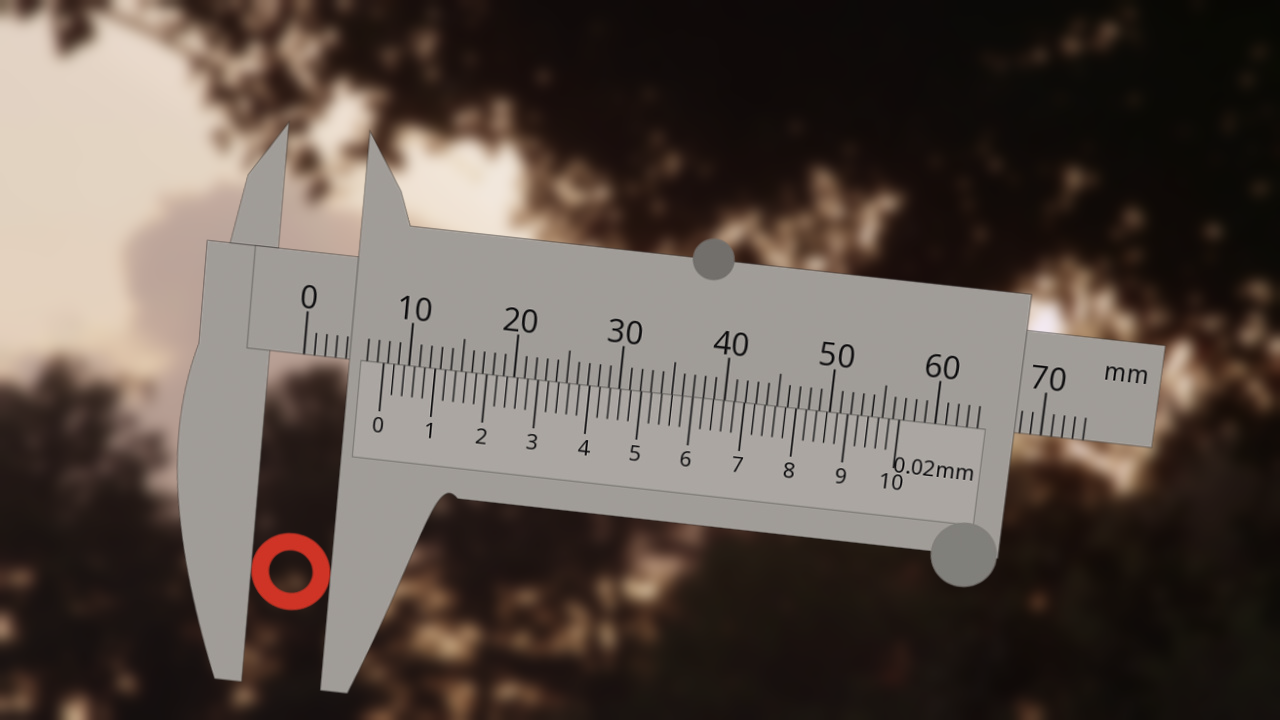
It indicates 7.6 mm
